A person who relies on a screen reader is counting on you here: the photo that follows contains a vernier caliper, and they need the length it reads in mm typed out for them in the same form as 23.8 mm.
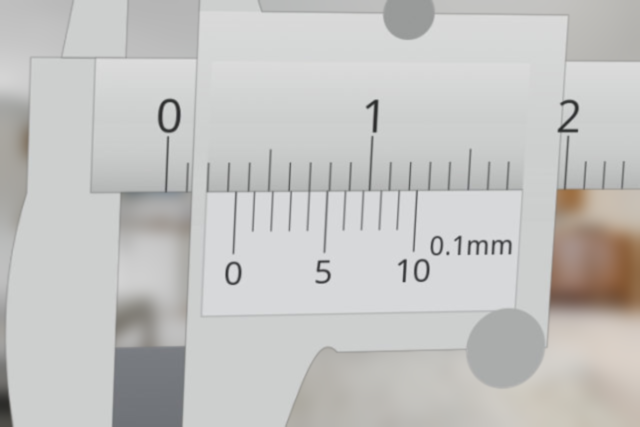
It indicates 3.4 mm
